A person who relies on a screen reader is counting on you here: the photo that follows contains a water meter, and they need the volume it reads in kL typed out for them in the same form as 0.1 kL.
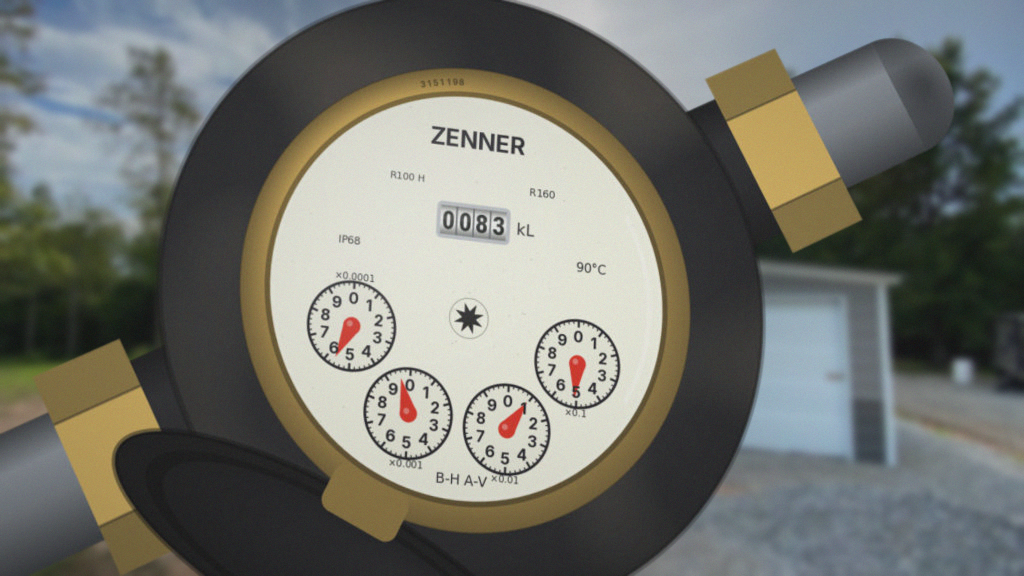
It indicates 83.5095 kL
